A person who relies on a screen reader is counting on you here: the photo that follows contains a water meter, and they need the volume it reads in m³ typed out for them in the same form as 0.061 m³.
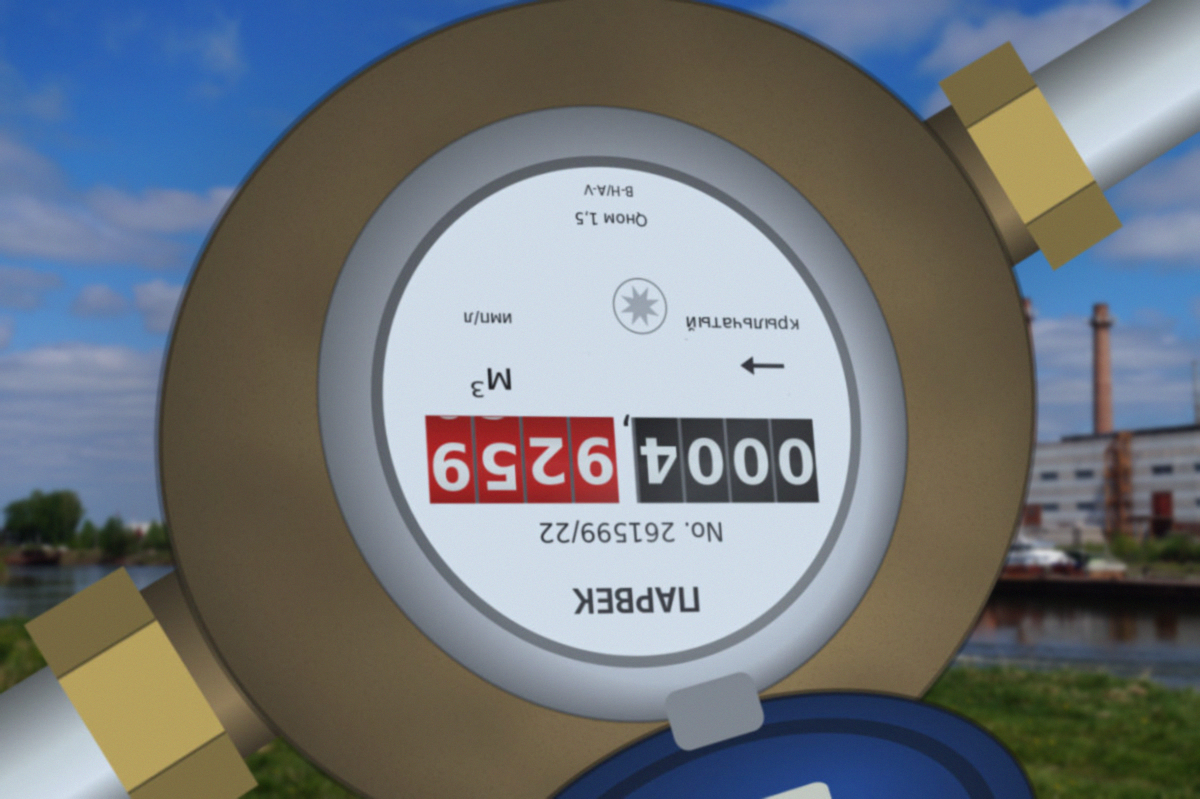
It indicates 4.9259 m³
